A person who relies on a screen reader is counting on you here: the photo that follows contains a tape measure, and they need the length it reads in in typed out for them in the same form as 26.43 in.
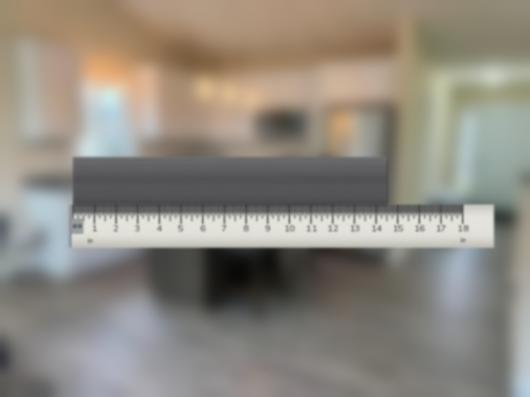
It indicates 14.5 in
